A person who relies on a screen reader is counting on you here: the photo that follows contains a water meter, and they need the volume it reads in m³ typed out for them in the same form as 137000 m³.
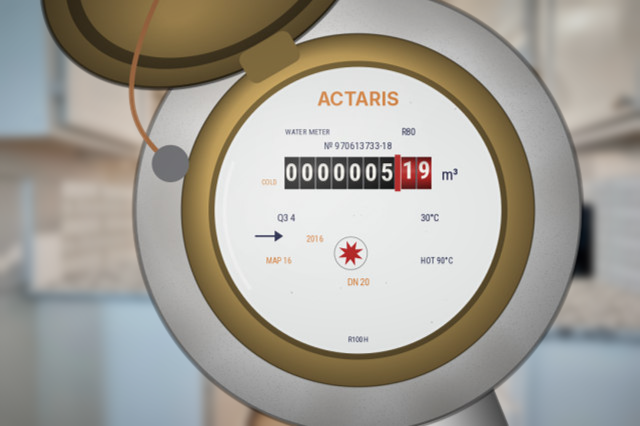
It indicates 5.19 m³
